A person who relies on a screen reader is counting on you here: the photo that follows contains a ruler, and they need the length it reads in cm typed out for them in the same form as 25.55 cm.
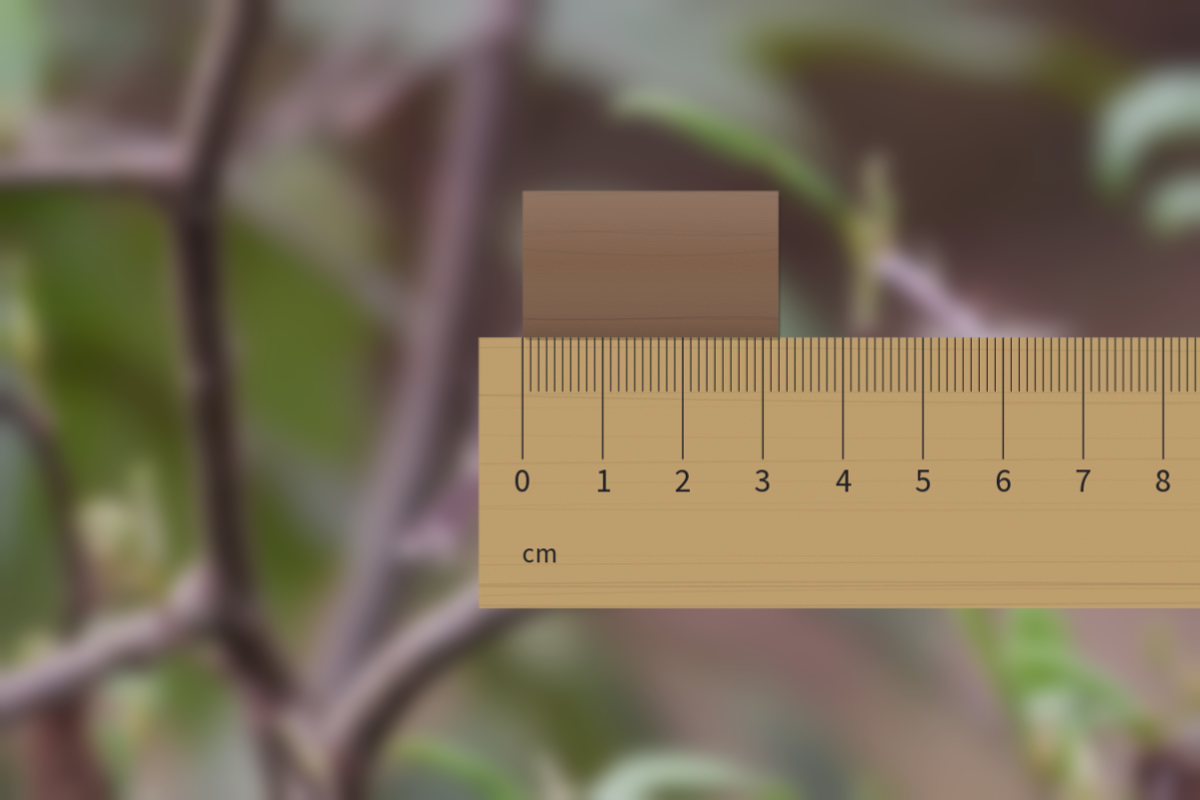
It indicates 3.2 cm
